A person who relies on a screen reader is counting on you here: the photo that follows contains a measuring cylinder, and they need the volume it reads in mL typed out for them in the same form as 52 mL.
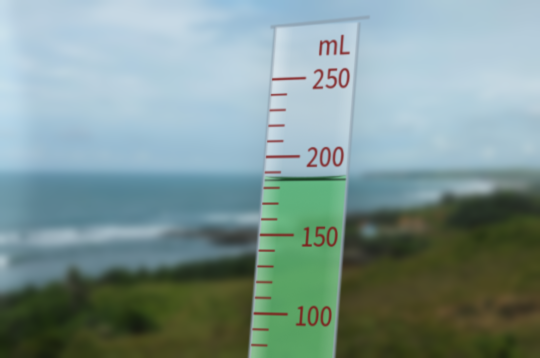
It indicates 185 mL
